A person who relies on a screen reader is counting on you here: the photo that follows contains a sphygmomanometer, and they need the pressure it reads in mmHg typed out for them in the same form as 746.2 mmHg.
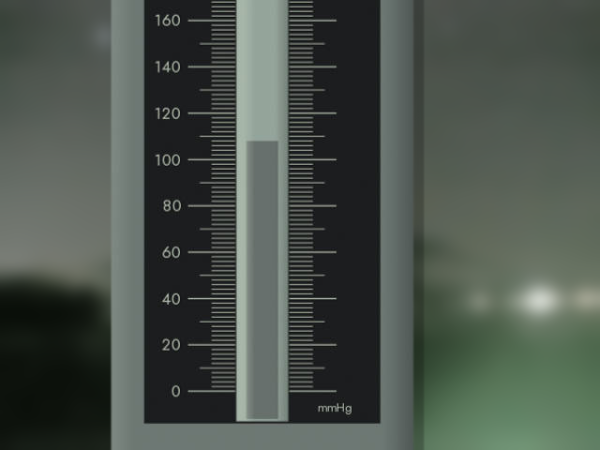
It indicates 108 mmHg
